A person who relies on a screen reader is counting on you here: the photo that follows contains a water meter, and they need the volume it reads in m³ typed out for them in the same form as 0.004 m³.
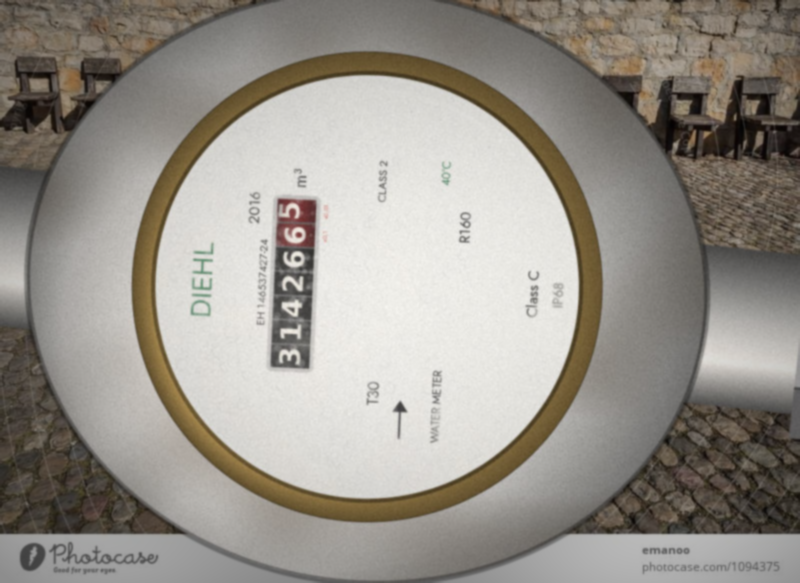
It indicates 31426.65 m³
